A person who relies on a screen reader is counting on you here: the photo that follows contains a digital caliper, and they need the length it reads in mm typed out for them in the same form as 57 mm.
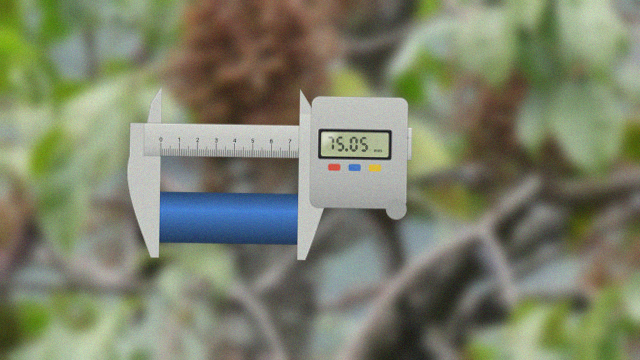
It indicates 75.05 mm
